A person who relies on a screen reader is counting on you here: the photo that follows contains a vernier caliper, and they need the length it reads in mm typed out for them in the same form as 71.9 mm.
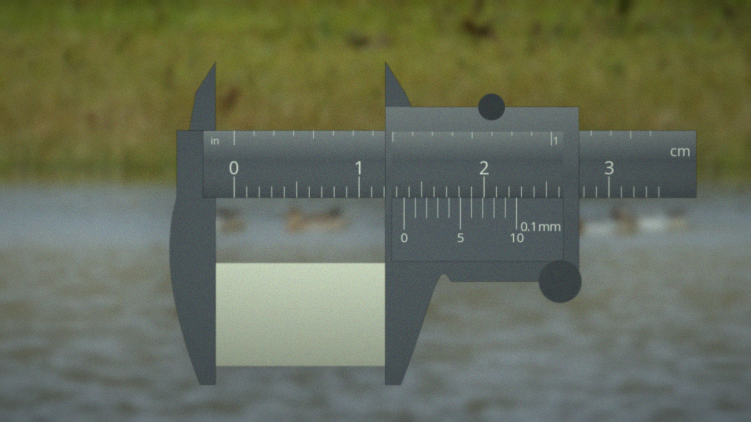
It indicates 13.6 mm
